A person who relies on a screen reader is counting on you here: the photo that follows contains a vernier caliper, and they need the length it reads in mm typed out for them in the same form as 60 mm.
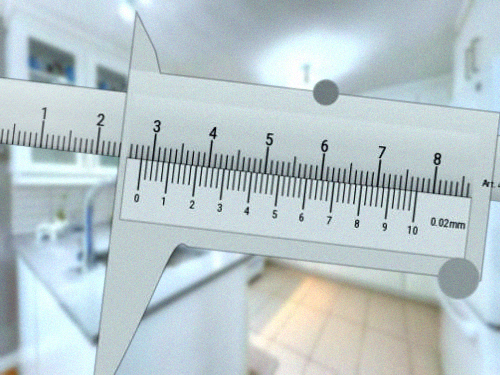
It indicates 28.0 mm
